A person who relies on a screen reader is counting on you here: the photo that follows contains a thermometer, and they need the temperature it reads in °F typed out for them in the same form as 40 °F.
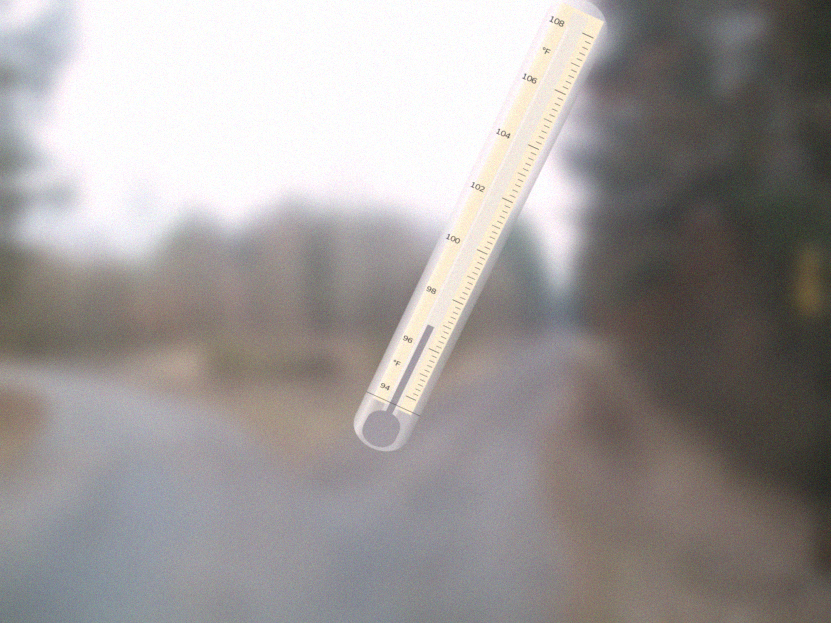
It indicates 96.8 °F
